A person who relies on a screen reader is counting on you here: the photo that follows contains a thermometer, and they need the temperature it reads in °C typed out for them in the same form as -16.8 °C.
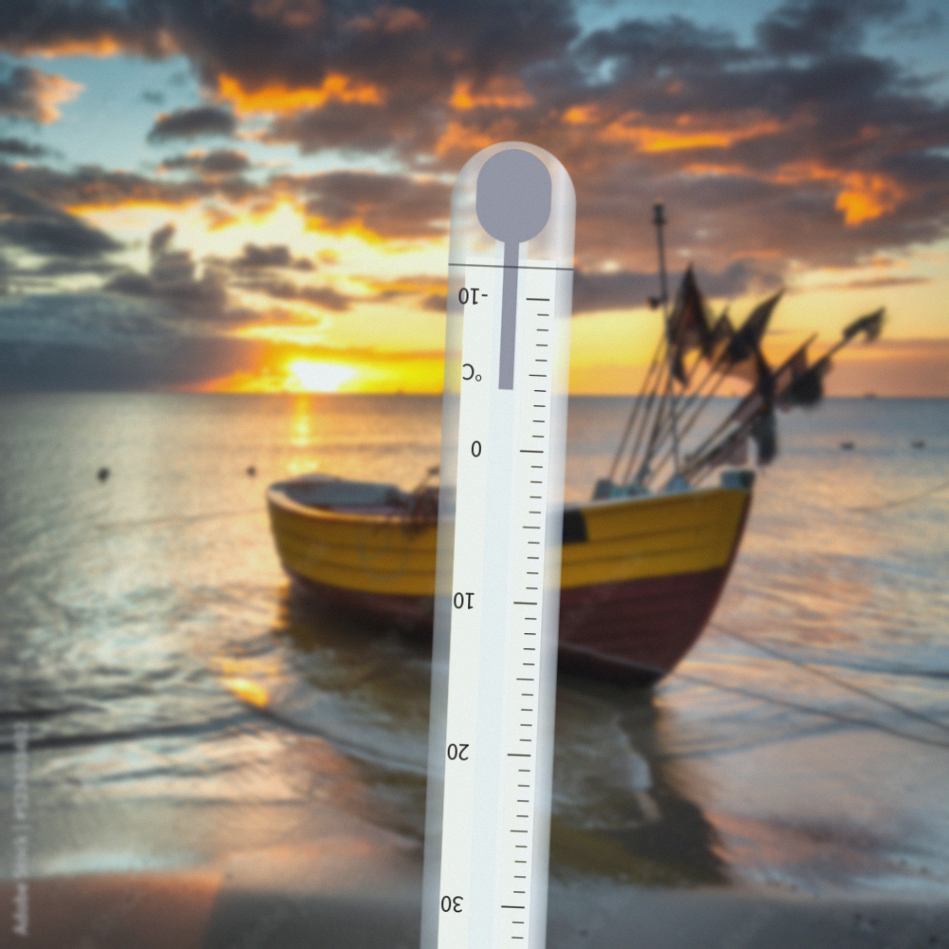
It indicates -4 °C
